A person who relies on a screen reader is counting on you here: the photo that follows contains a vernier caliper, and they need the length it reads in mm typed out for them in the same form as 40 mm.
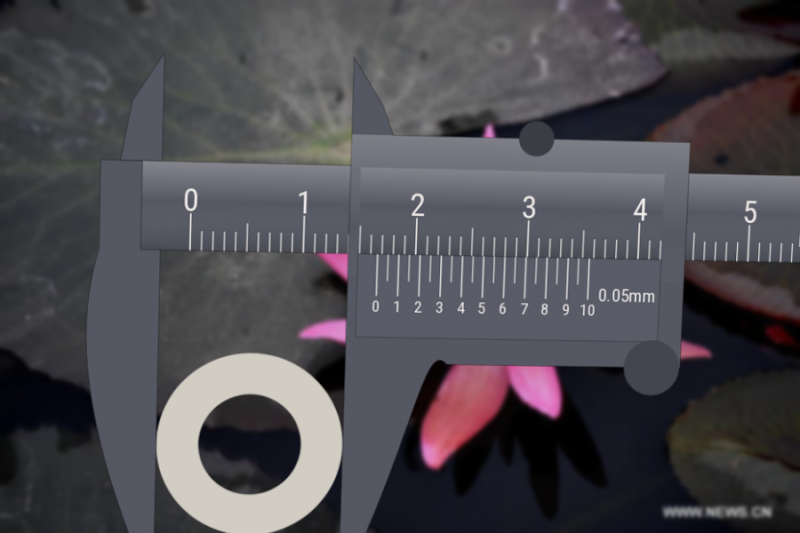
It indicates 16.6 mm
